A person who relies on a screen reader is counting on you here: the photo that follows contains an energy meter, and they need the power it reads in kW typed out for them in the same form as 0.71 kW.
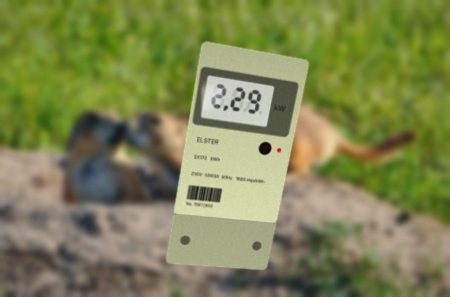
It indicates 2.29 kW
